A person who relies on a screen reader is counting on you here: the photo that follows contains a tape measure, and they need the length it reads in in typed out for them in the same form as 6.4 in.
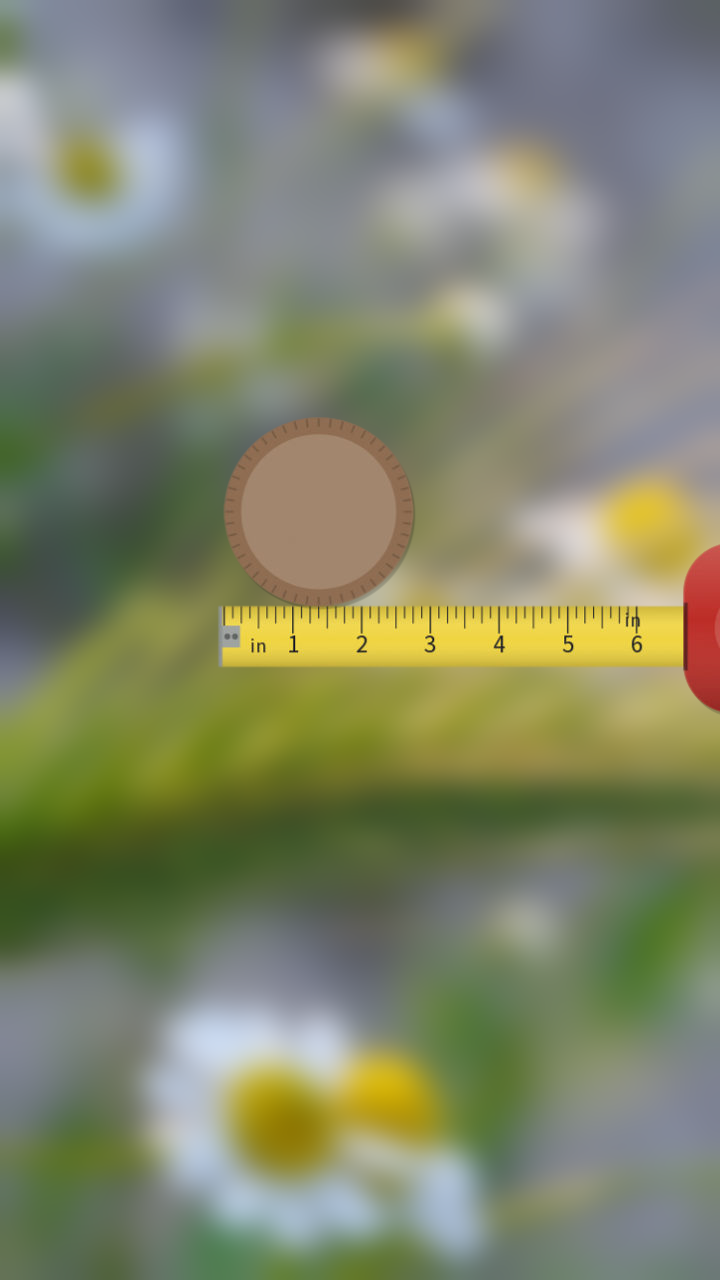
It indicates 2.75 in
